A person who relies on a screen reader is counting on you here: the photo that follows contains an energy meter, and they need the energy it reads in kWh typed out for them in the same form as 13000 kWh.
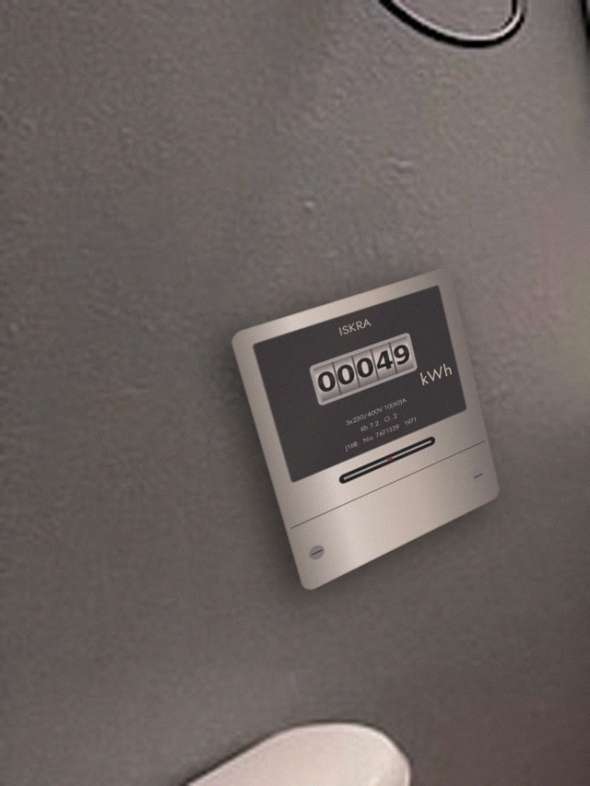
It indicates 49 kWh
